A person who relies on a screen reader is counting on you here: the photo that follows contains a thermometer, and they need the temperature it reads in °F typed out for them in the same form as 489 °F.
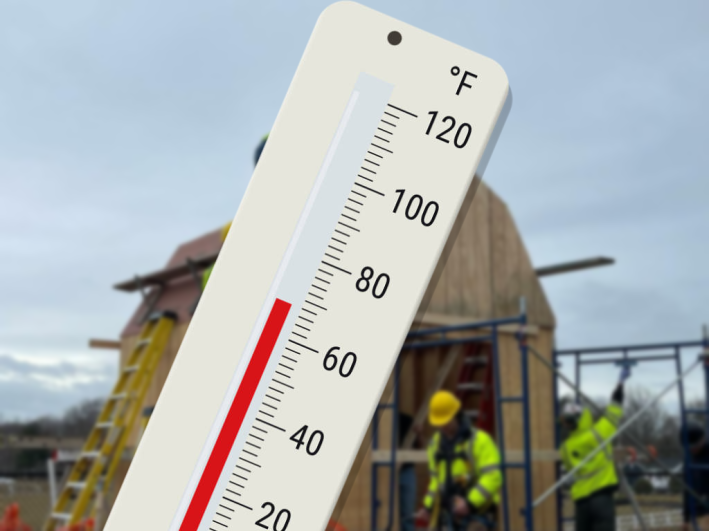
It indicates 68 °F
